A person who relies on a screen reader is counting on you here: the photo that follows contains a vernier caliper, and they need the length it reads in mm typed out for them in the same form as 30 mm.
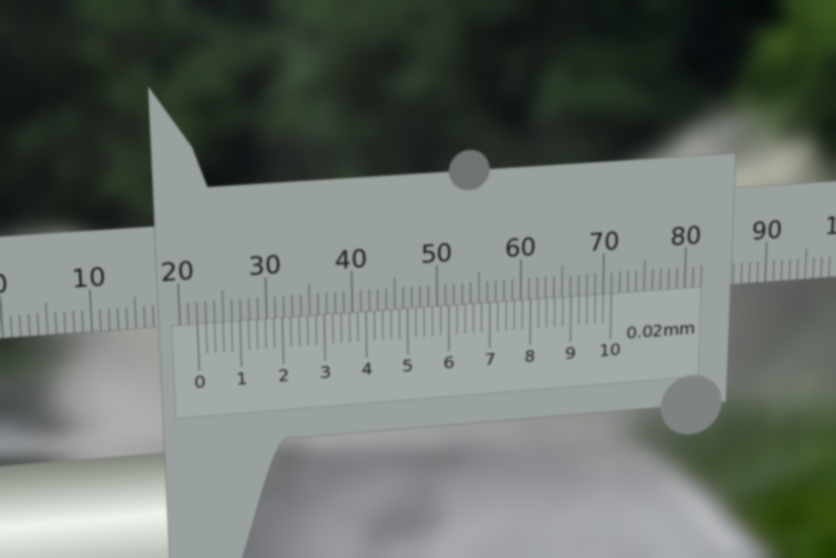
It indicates 22.0 mm
